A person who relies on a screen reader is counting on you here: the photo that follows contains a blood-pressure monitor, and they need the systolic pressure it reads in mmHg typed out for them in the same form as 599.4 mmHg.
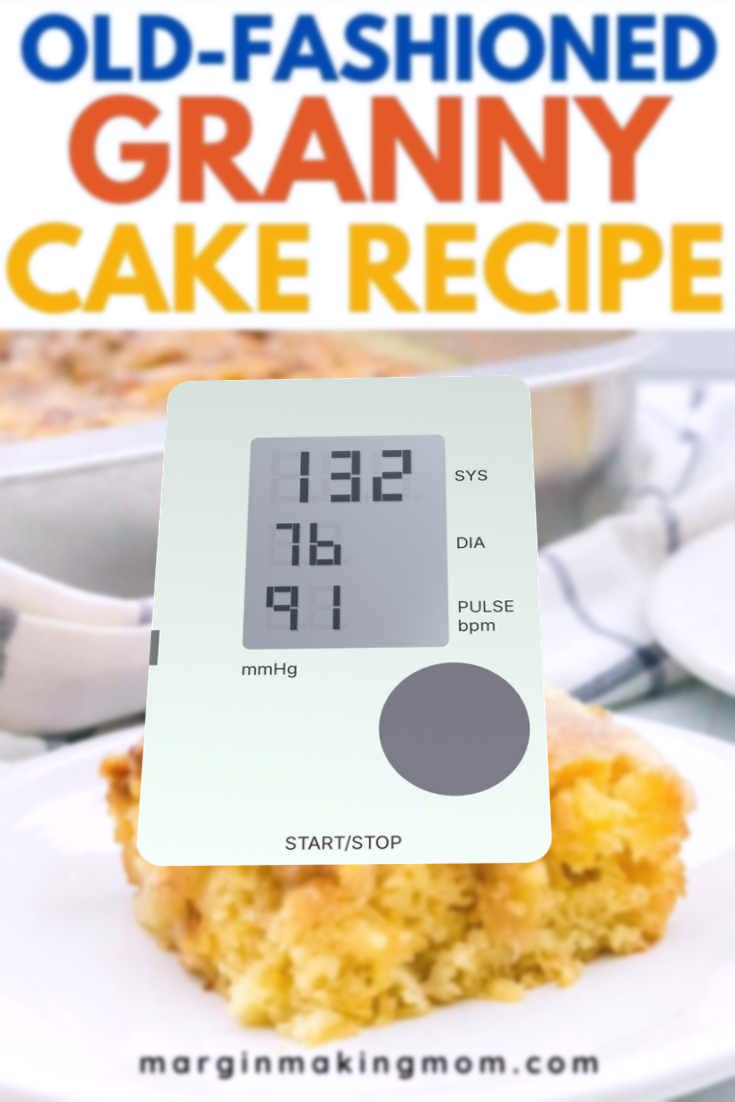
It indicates 132 mmHg
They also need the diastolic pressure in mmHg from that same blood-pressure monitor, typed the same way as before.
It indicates 76 mmHg
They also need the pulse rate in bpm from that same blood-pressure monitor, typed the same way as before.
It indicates 91 bpm
